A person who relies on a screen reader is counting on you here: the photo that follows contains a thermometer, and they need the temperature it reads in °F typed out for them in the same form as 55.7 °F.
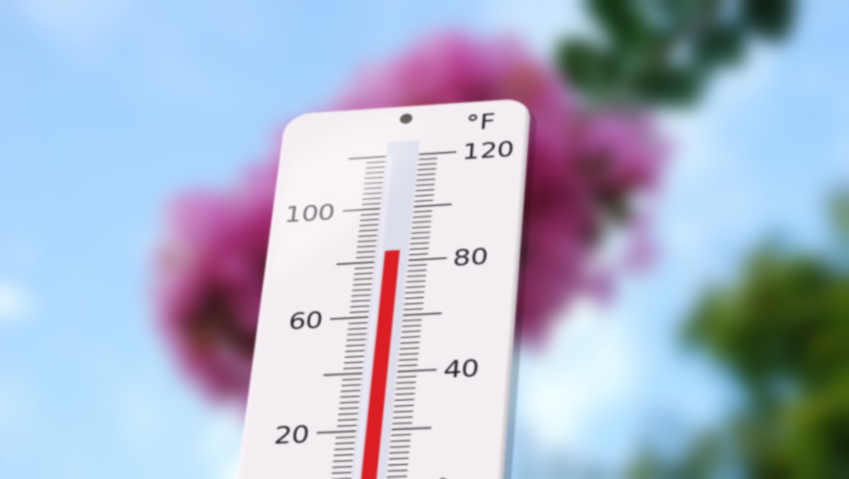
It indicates 84 °F
